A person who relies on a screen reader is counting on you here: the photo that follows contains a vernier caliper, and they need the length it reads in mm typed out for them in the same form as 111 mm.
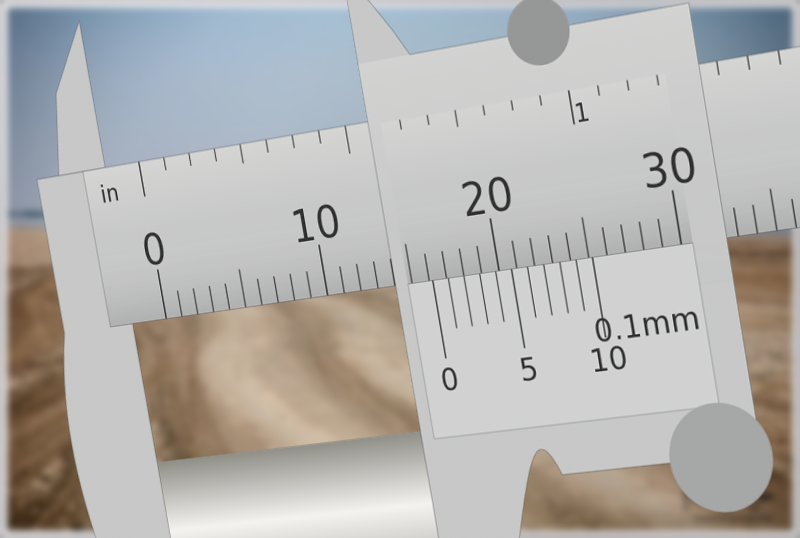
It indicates 16.2 mm
